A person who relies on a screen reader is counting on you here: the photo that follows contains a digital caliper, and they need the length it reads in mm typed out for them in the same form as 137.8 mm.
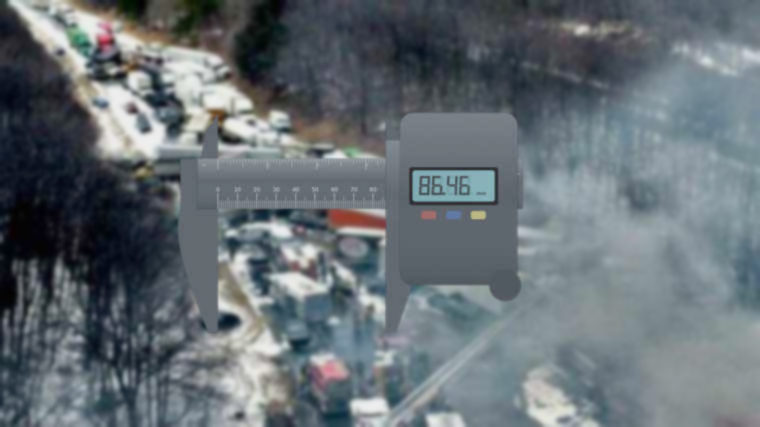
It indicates 86.46 mm
